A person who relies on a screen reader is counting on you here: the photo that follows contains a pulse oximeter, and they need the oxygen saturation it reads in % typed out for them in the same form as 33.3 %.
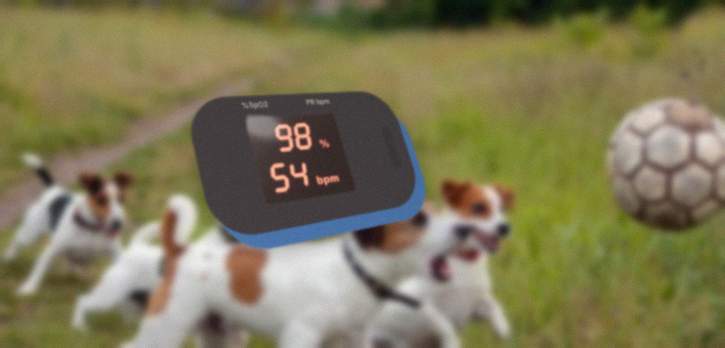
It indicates 98 %
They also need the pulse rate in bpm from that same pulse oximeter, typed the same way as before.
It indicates 54 bpm
